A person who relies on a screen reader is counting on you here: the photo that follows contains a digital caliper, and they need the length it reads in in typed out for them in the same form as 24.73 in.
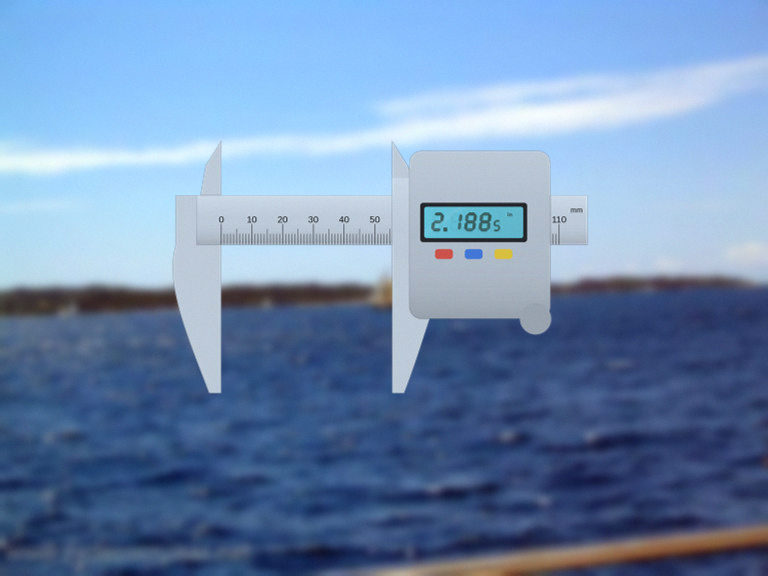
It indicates 2.1885 in
